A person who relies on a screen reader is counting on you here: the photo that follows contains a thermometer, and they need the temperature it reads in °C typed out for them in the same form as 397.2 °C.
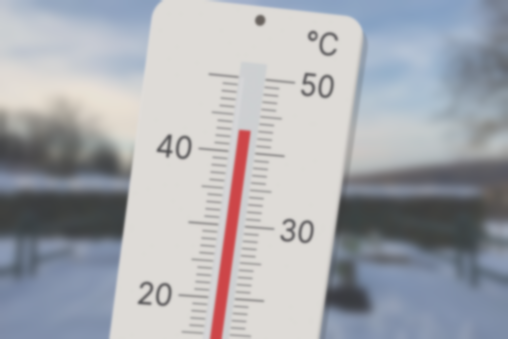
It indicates 43 °C
